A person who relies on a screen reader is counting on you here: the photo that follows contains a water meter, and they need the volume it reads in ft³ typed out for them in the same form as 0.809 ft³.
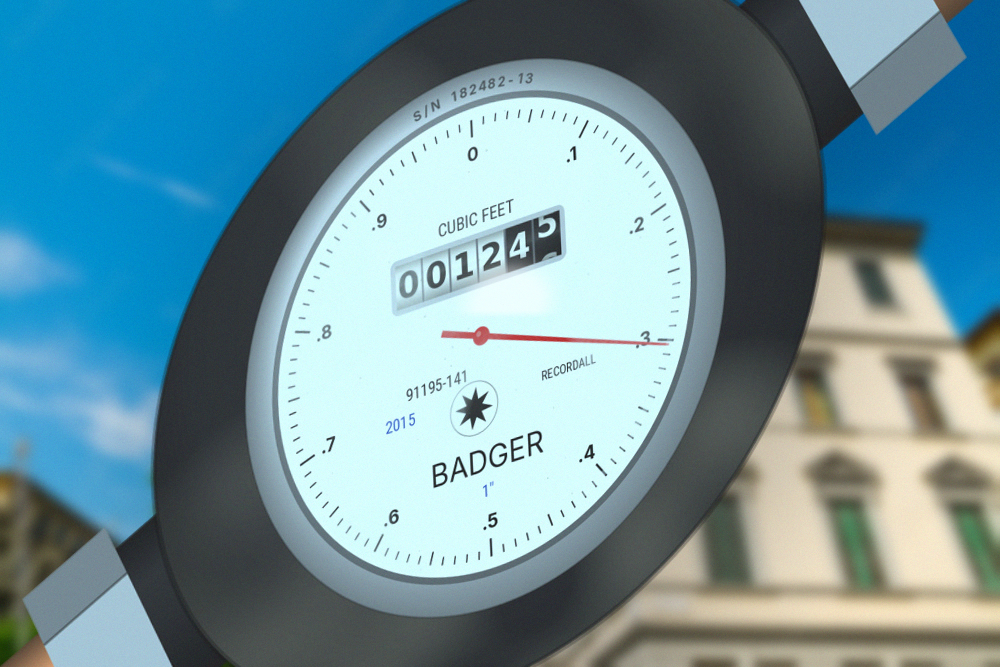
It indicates 1245.30 ft³
